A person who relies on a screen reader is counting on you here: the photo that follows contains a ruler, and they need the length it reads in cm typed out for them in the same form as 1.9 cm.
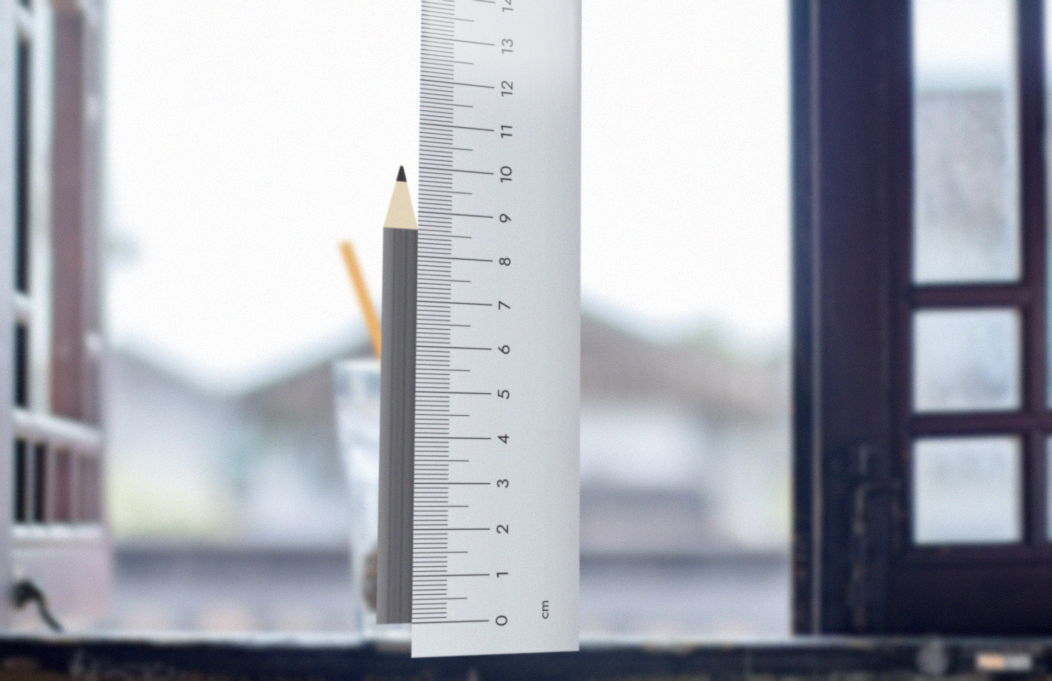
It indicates 10 cm
